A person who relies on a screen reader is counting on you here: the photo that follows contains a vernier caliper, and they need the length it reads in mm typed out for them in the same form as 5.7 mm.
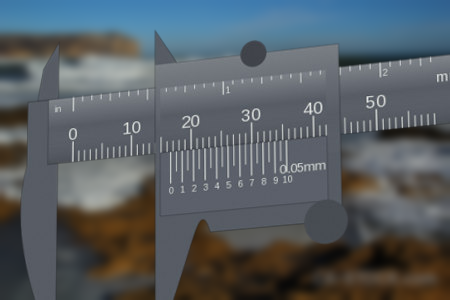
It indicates 16.6 mm
